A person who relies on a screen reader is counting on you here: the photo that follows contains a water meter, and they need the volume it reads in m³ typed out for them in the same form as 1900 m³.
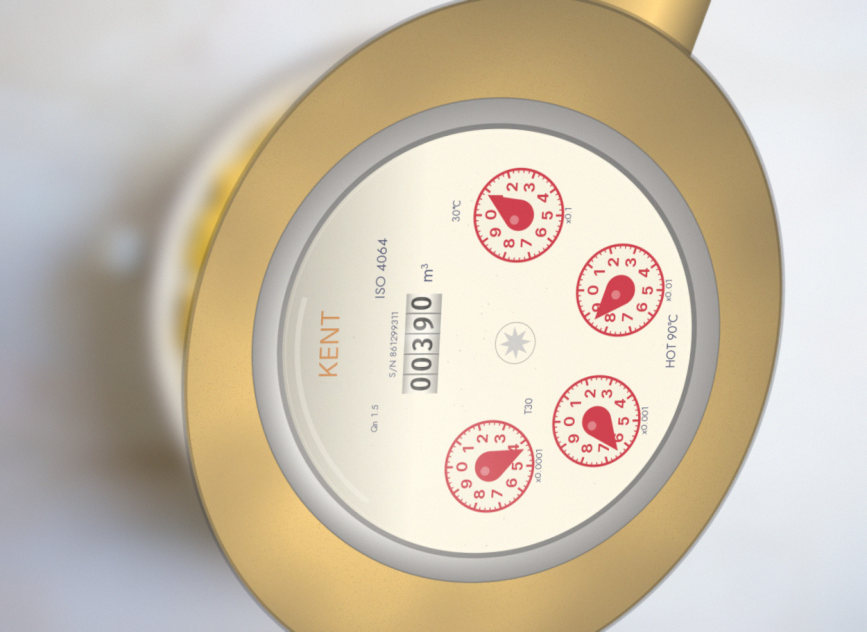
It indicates 390.0864 m³
